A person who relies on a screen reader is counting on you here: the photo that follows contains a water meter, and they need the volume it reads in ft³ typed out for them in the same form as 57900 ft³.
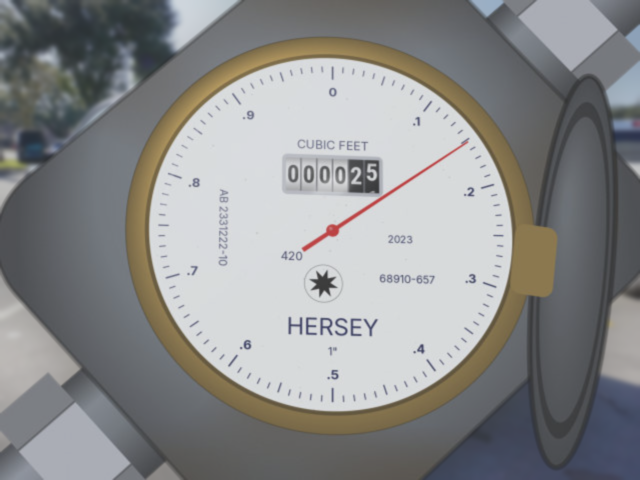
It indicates 25.15 ft³
